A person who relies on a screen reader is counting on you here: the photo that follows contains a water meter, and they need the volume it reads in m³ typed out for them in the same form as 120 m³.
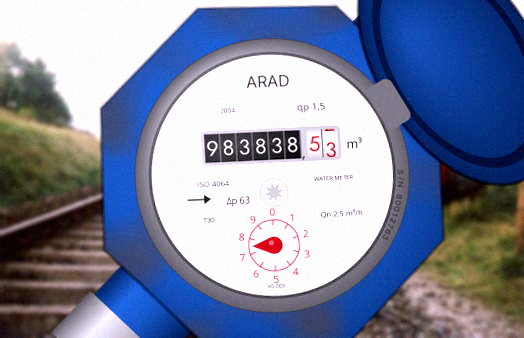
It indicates 983838.527 m³
